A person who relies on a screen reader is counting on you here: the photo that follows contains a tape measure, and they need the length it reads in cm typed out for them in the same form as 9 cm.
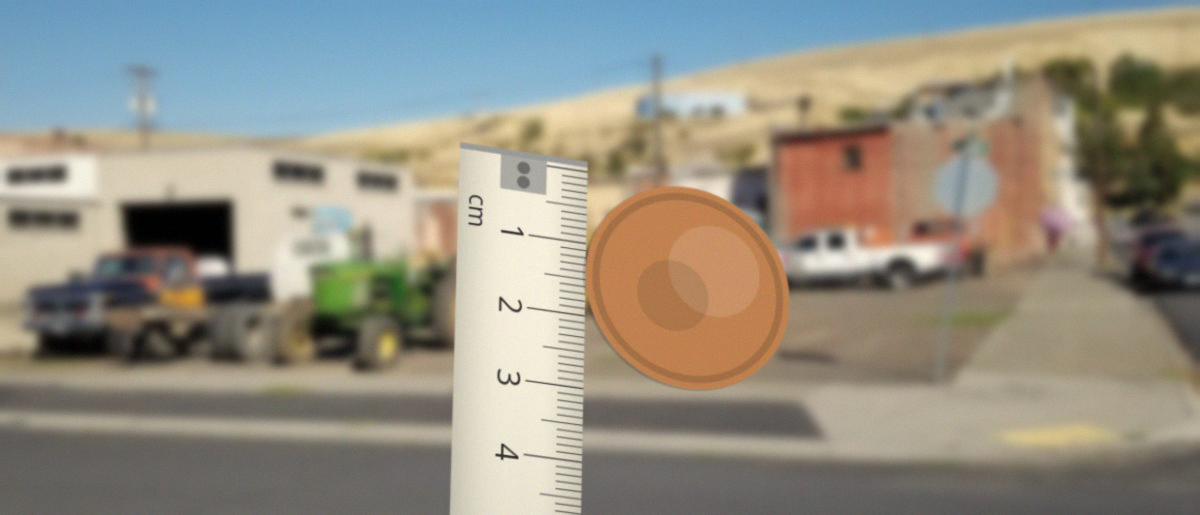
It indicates 2.8 cm
